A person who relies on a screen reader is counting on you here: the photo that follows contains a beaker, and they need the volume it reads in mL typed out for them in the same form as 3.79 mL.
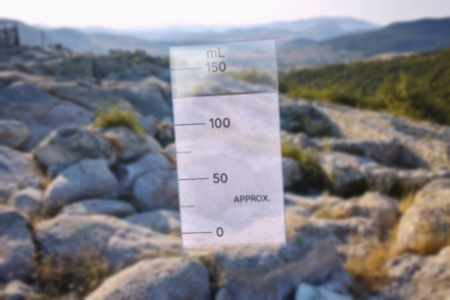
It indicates 125 mL
